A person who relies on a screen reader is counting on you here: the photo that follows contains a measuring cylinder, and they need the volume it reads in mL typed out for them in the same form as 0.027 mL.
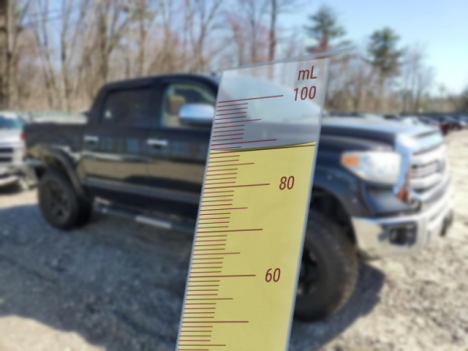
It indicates 88 mL
